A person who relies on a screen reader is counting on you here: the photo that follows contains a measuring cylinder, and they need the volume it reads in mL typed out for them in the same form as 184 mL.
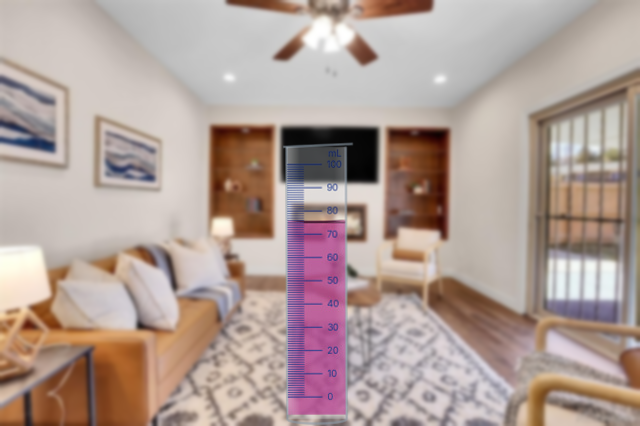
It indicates 75 mL
